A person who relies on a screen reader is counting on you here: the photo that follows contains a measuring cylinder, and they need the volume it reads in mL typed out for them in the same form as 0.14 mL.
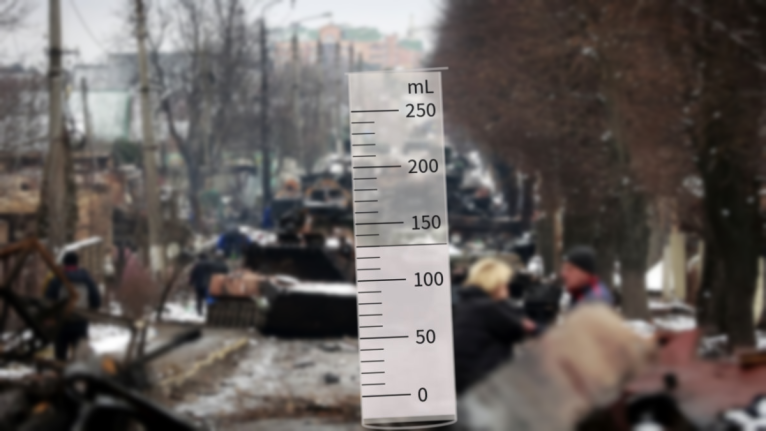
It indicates 130 mL
